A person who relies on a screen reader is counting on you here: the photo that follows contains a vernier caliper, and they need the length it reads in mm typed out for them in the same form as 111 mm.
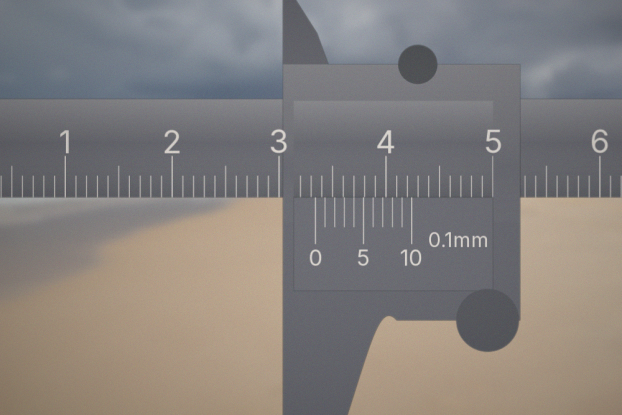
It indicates 33.4 mm
